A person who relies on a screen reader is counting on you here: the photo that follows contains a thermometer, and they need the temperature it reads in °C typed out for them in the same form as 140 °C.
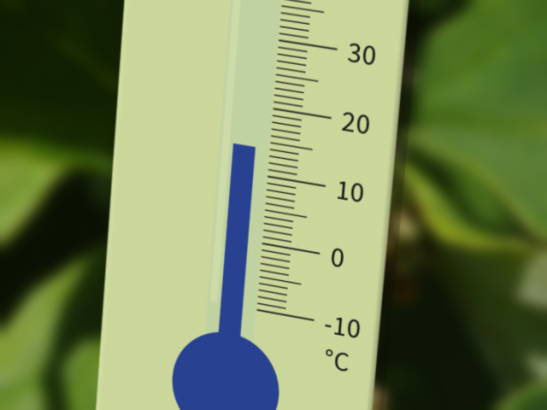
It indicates 14 °C
